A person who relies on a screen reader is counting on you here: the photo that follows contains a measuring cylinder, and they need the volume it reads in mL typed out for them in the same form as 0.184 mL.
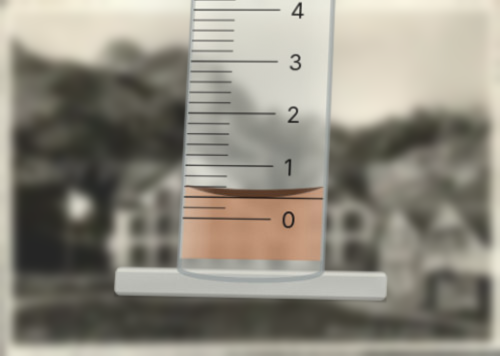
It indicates 0.4 mL
